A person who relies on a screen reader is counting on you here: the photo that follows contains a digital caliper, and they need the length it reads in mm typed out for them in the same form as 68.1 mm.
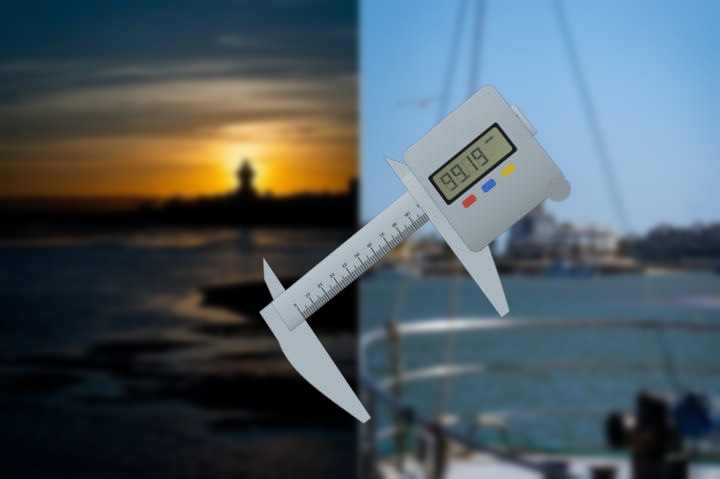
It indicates 99.19 mm
